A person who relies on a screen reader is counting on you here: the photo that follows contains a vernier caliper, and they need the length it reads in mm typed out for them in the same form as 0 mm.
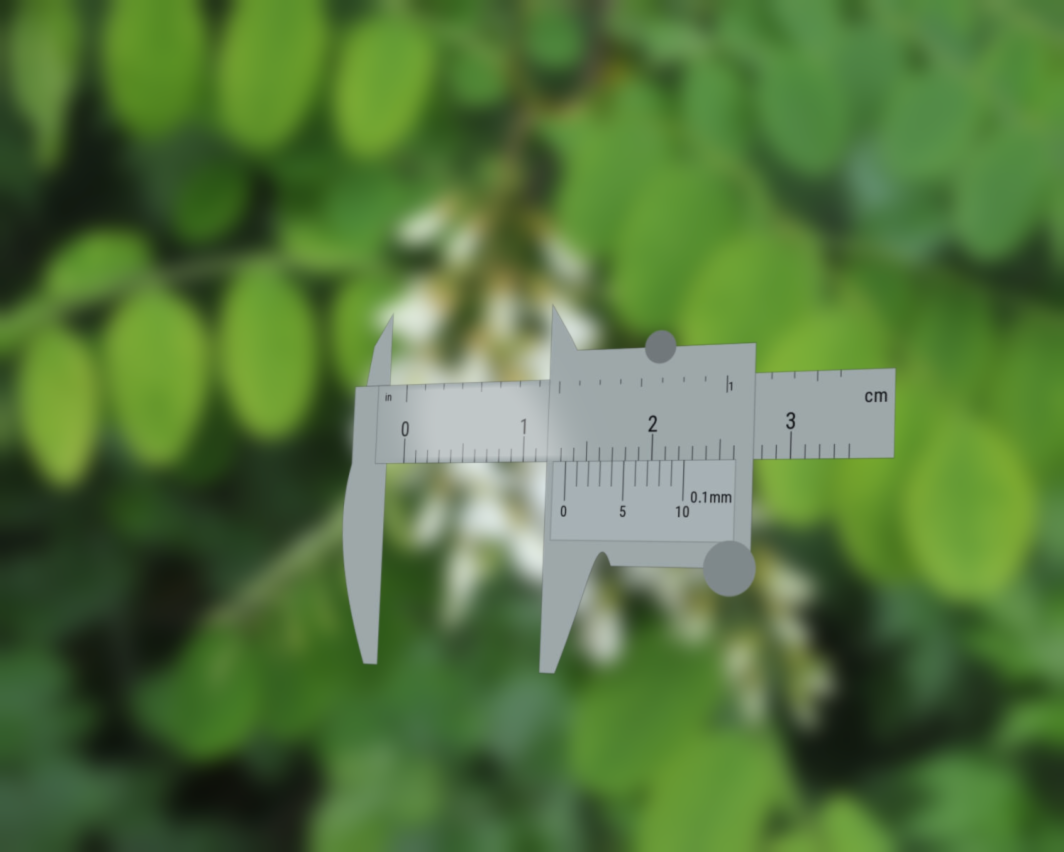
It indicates 13.4 mm
